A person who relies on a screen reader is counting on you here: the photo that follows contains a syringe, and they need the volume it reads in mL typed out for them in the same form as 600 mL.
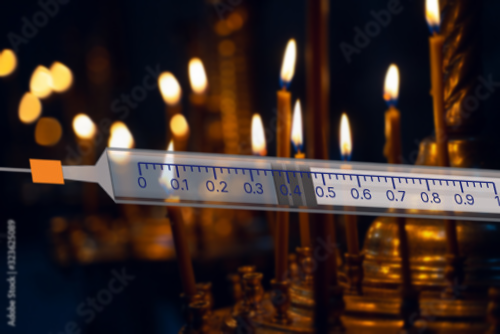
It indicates 0.36 mL
